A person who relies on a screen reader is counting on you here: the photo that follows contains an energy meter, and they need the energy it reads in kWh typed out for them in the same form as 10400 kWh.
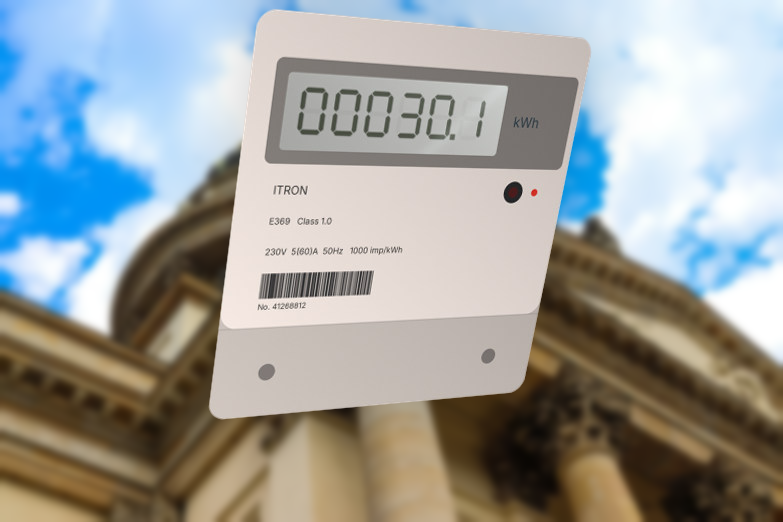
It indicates 30.1 kWh
